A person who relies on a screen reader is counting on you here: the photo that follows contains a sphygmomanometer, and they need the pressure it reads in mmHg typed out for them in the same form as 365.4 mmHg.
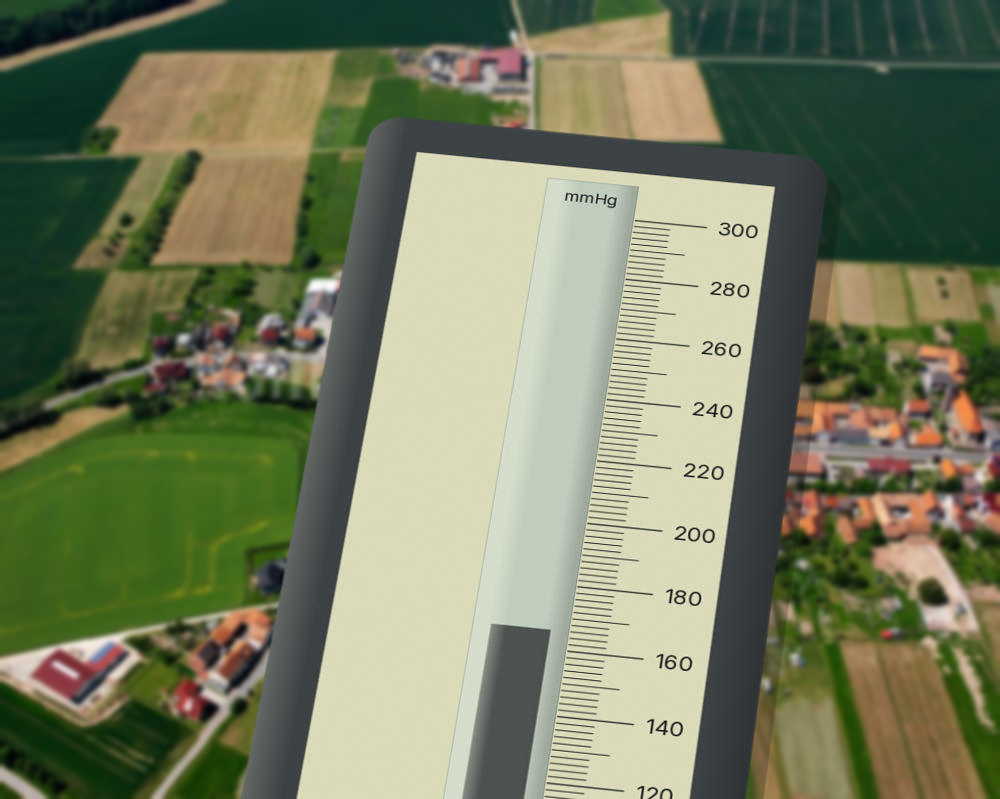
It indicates 166 mmHg
